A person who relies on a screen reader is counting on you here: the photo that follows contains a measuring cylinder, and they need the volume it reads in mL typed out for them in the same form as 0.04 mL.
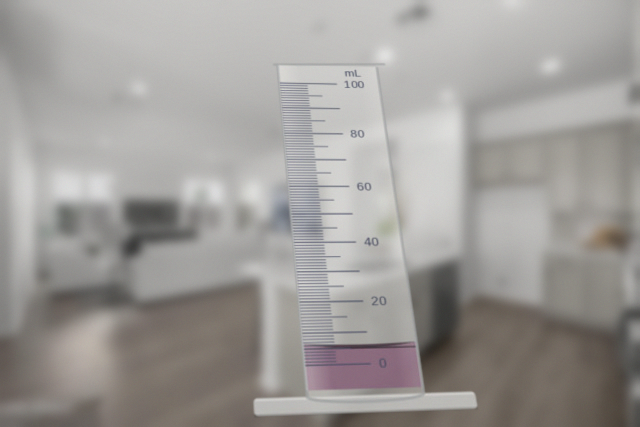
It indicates 5 mL
